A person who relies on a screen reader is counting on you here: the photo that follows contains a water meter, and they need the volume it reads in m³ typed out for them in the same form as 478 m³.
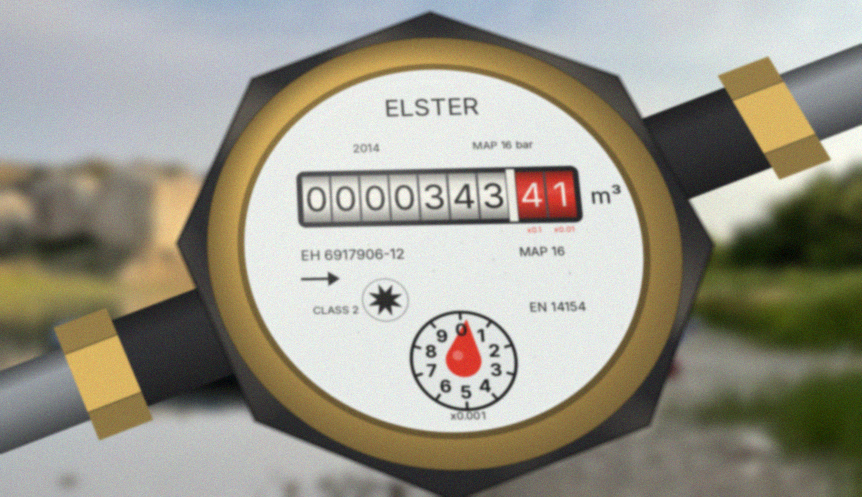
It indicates 343.410 m³
